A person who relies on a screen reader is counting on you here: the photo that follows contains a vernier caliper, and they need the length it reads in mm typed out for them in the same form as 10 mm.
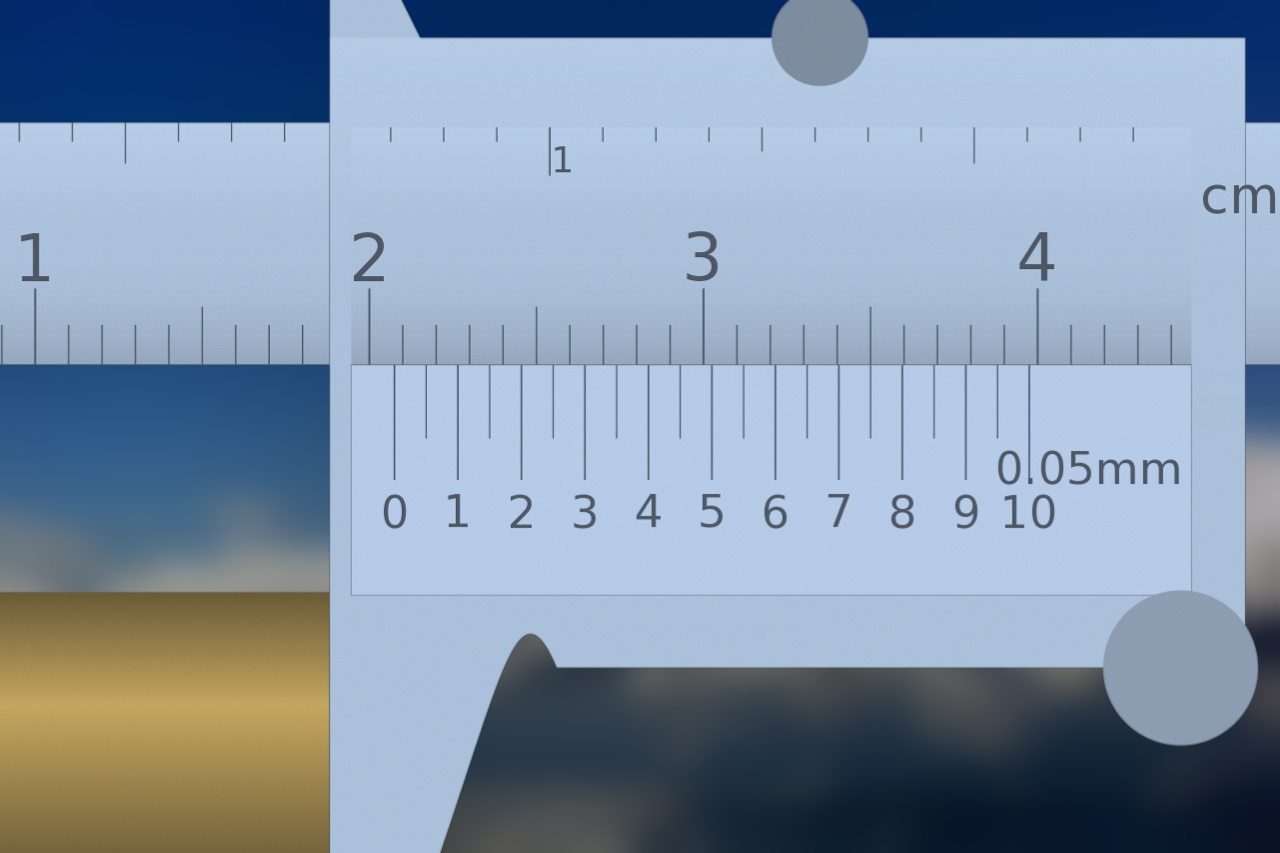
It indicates 20.75 mm
